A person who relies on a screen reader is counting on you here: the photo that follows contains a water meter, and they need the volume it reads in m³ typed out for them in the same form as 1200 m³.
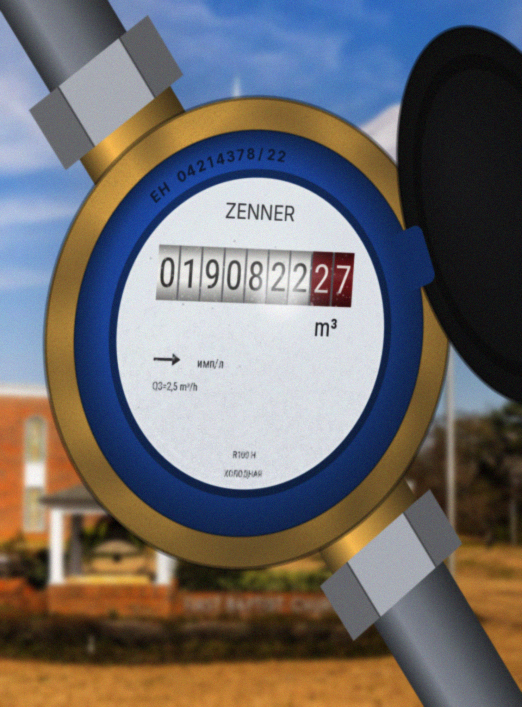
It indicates 190822.27 m³
